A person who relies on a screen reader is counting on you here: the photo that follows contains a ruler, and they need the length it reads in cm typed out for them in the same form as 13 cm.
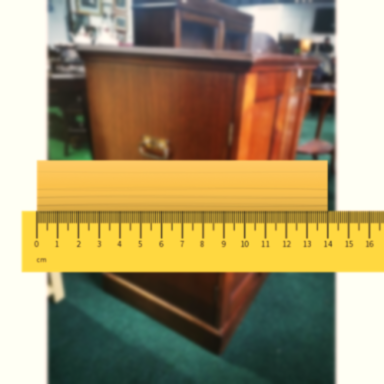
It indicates 14 cm
